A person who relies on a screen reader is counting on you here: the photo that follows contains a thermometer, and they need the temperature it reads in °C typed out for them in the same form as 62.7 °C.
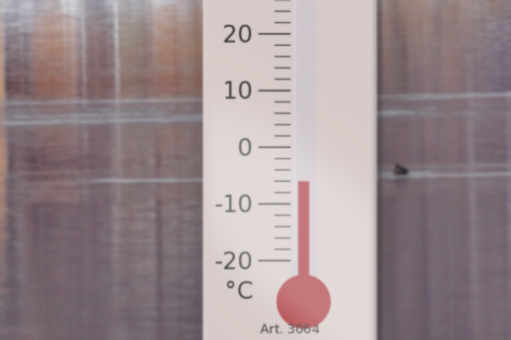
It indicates -6 °C
